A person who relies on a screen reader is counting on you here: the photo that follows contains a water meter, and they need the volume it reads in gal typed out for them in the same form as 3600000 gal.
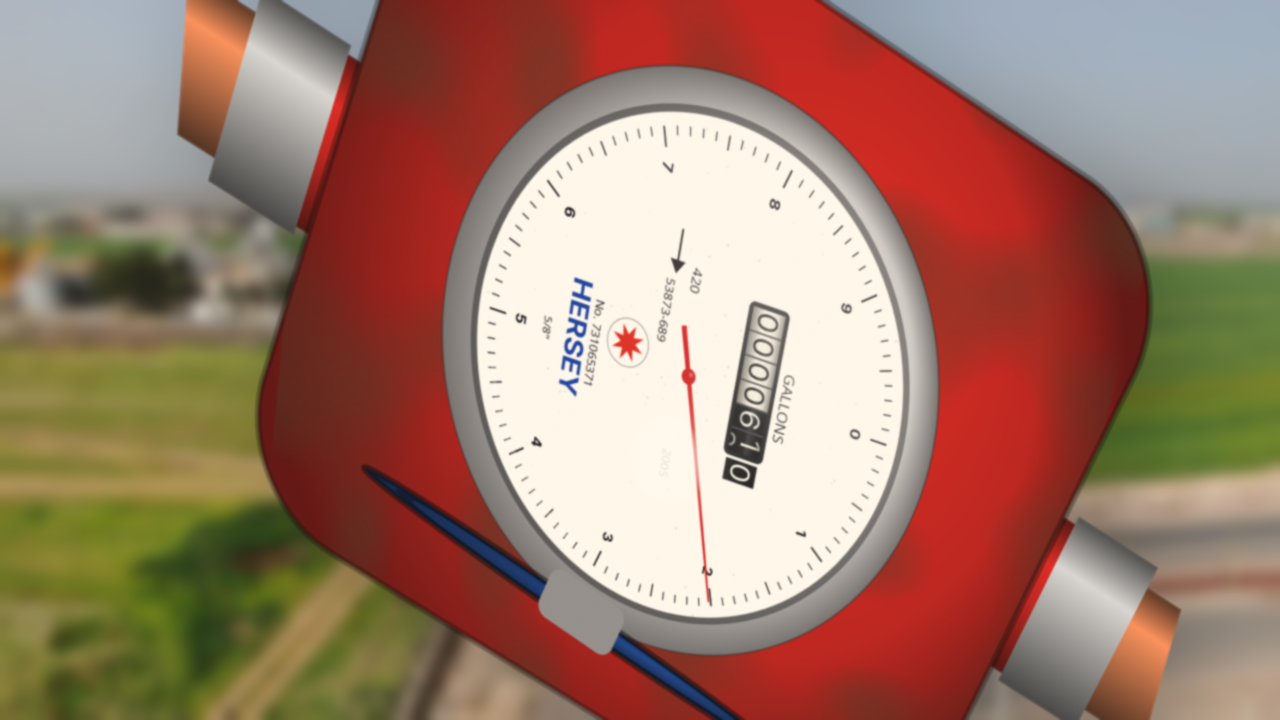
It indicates 612.0 gal
